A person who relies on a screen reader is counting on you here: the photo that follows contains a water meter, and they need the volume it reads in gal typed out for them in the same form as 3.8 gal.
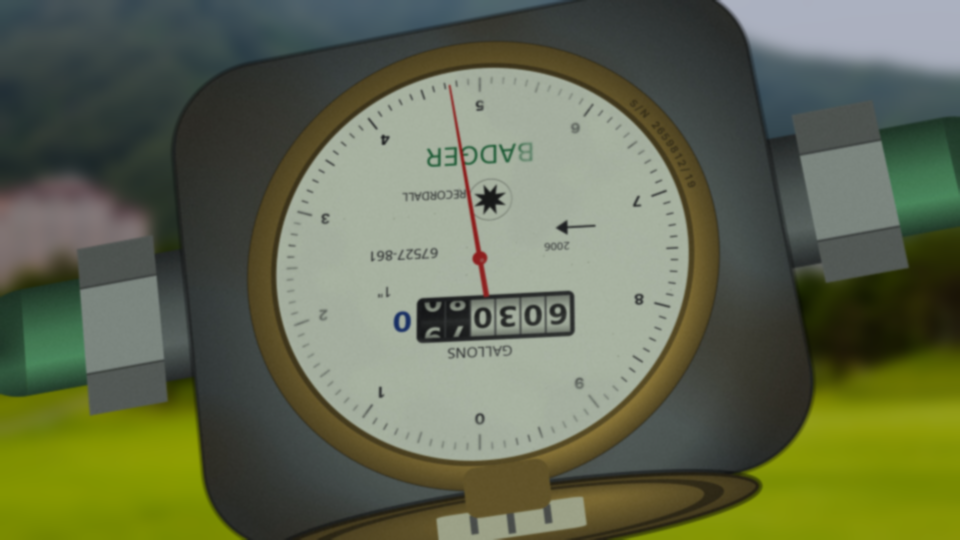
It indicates 6030794.7 gal
